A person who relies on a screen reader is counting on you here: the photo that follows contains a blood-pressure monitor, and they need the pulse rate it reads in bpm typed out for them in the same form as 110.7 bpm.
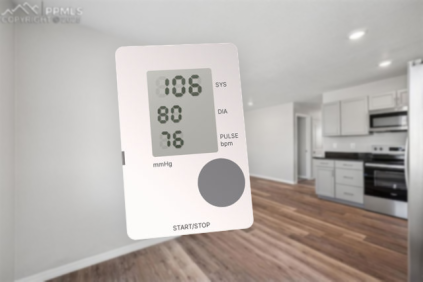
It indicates 76 bpm
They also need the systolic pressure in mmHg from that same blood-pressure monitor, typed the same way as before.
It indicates 106 mmHg
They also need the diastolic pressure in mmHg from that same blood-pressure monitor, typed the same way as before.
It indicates 80 mmHg
